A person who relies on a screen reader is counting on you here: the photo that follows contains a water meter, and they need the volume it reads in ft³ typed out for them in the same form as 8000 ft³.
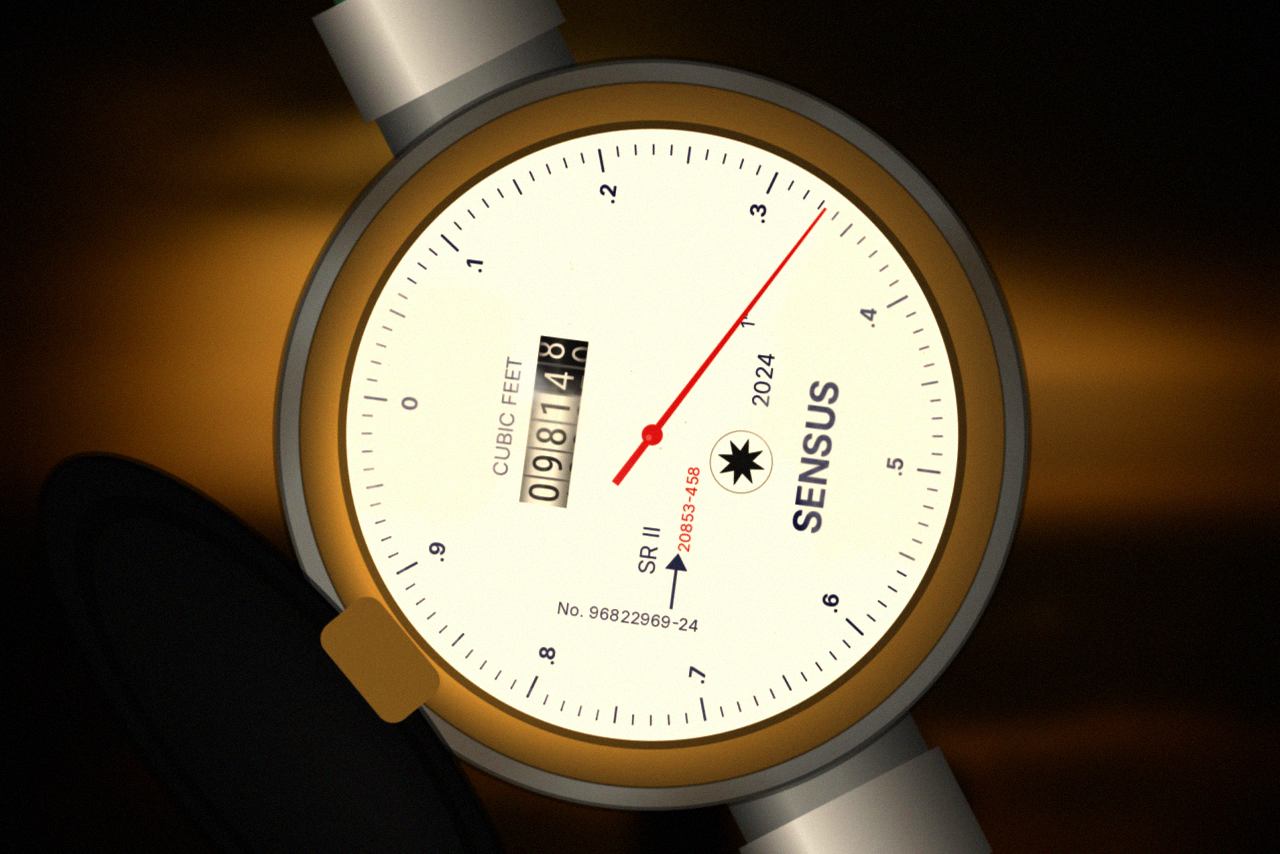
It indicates 98148.33 ft³
